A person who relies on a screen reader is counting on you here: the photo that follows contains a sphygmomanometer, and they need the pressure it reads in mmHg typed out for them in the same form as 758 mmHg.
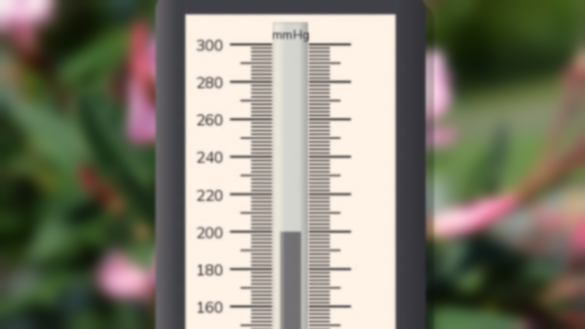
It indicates 200 mmHg
